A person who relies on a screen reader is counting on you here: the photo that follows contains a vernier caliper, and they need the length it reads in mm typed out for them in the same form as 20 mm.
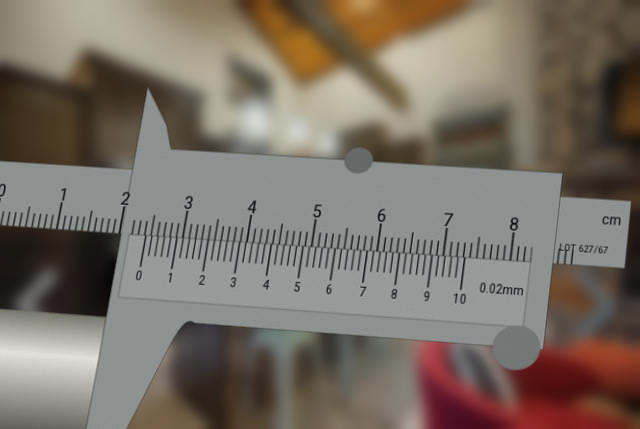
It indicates 24.2 mm
